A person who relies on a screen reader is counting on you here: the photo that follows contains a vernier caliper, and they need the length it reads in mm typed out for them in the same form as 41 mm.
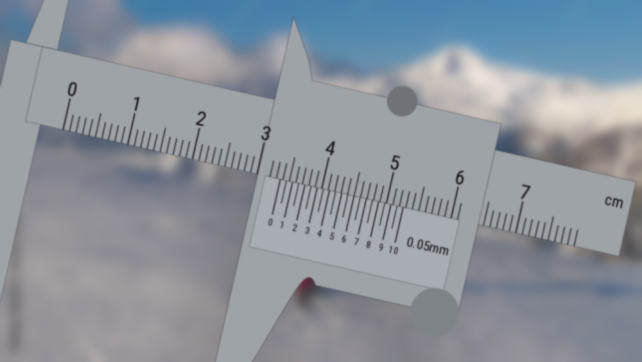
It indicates 33.6 mm
